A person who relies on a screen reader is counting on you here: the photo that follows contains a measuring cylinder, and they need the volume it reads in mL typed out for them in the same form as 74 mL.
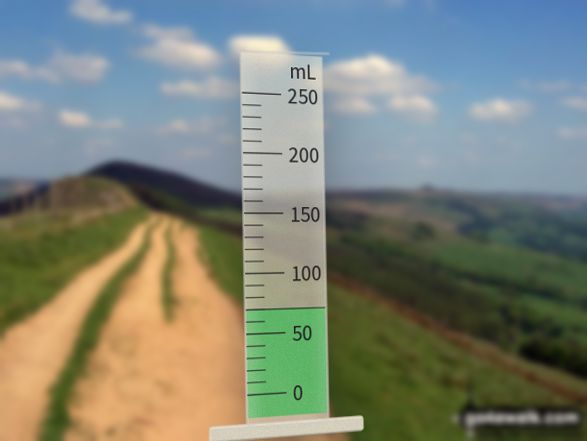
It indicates 70 mL
